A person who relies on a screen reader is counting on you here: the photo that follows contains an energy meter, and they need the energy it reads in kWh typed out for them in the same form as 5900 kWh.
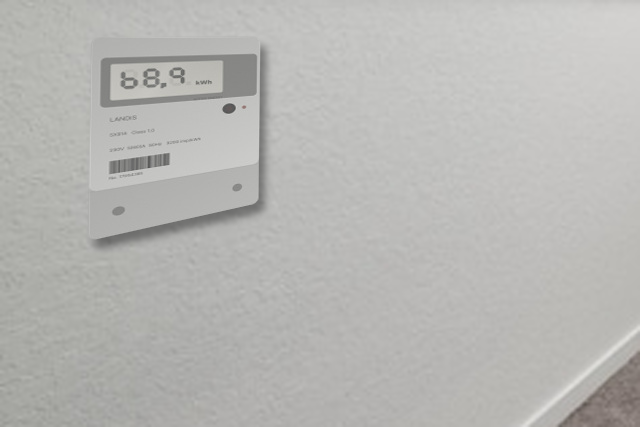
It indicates 68.9 kWh
